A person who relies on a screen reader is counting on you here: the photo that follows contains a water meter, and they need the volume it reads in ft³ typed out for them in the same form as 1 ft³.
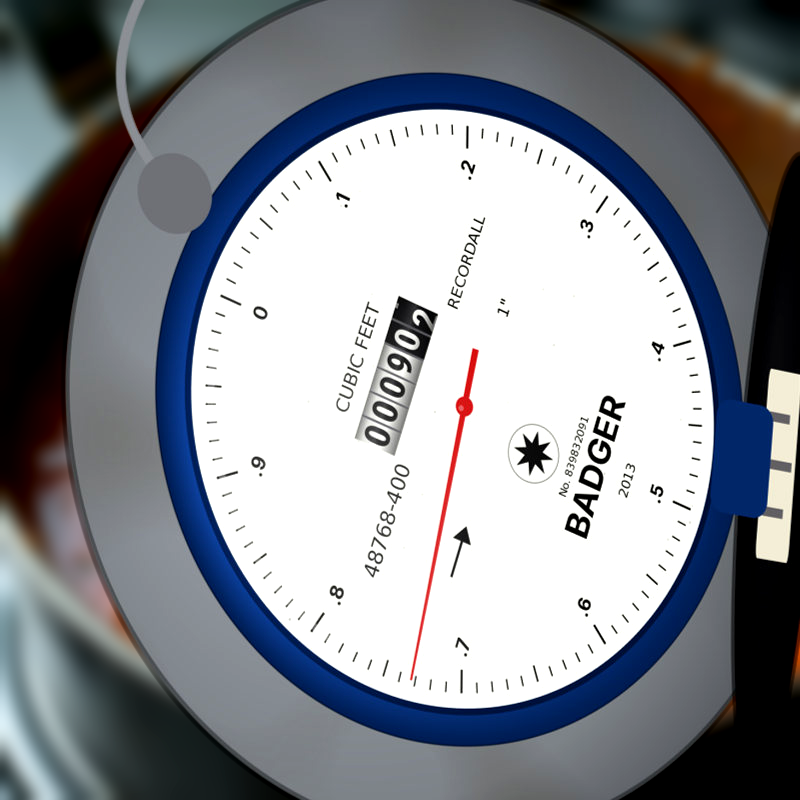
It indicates 901.73 ft³
